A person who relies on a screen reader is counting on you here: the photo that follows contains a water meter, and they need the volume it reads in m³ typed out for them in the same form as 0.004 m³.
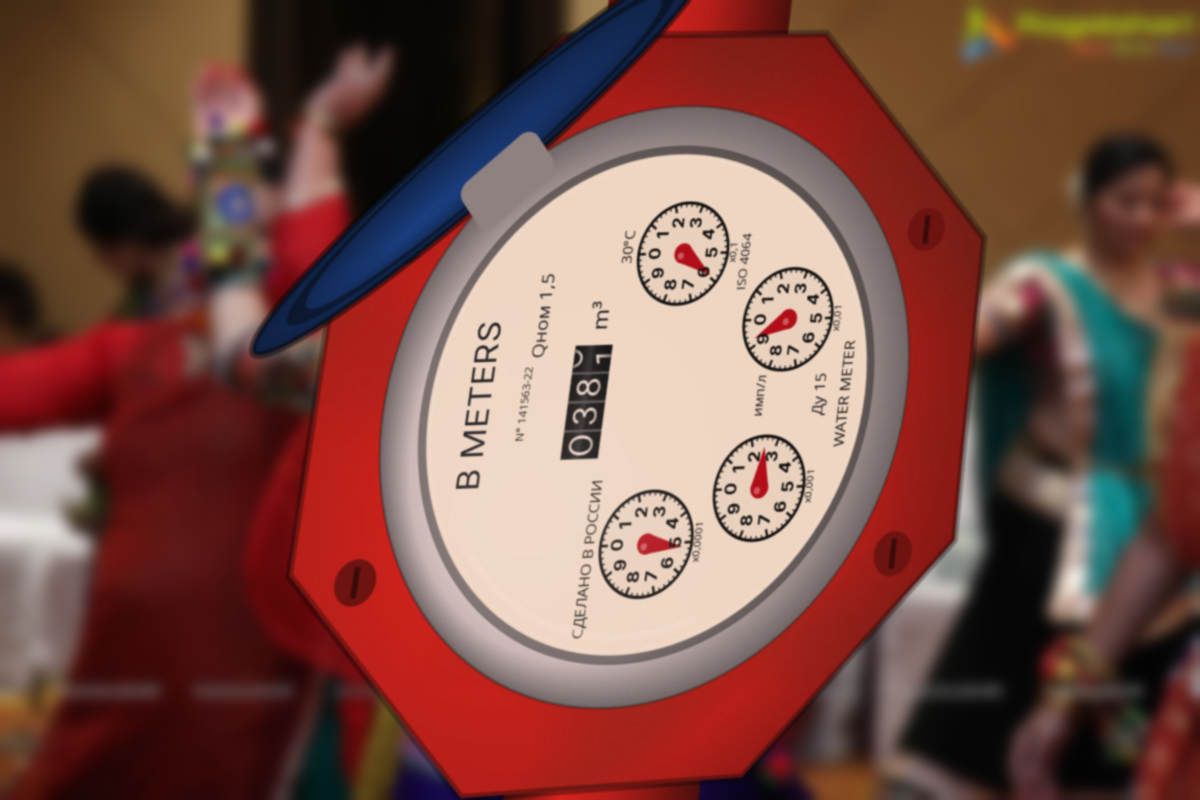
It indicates 380.5925 m³
